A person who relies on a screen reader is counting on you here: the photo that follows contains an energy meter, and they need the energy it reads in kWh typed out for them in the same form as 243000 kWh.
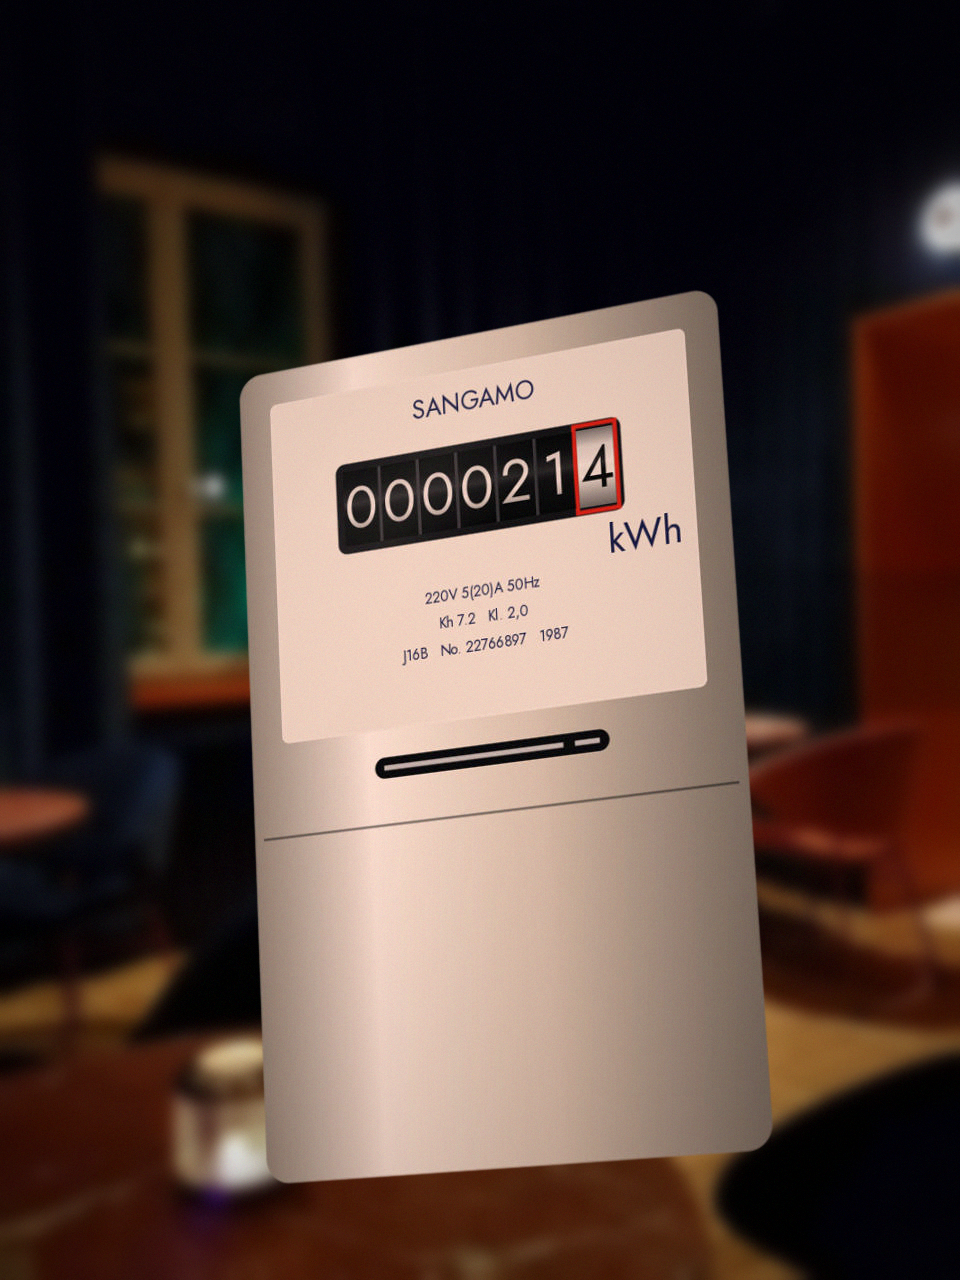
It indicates 21.4 kWh
